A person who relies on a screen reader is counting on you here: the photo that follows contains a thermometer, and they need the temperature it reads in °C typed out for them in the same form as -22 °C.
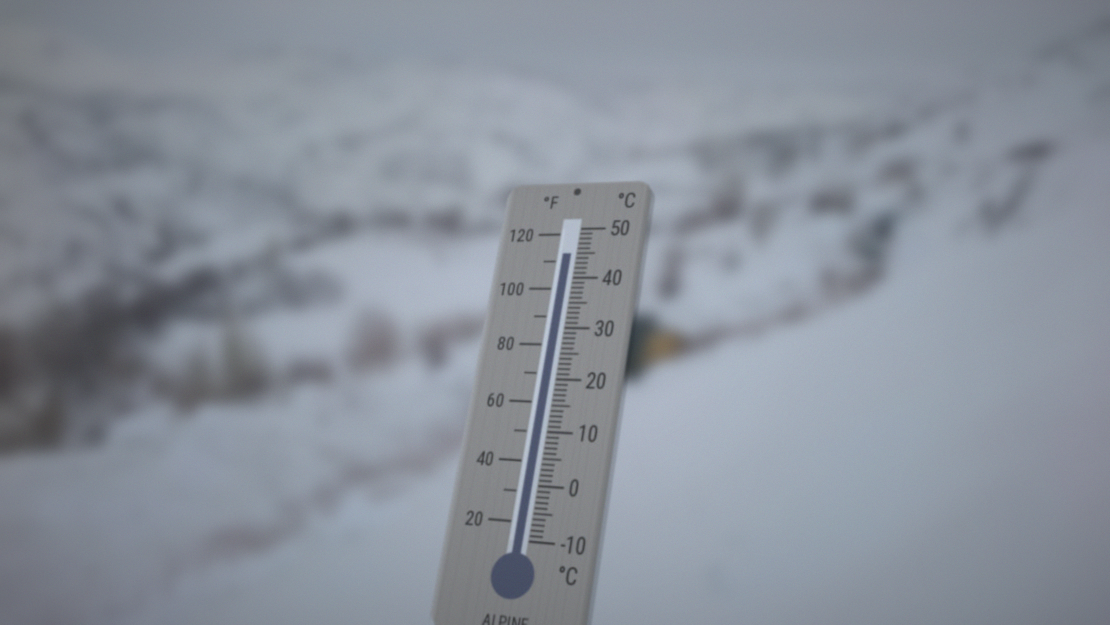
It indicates 45 °C
